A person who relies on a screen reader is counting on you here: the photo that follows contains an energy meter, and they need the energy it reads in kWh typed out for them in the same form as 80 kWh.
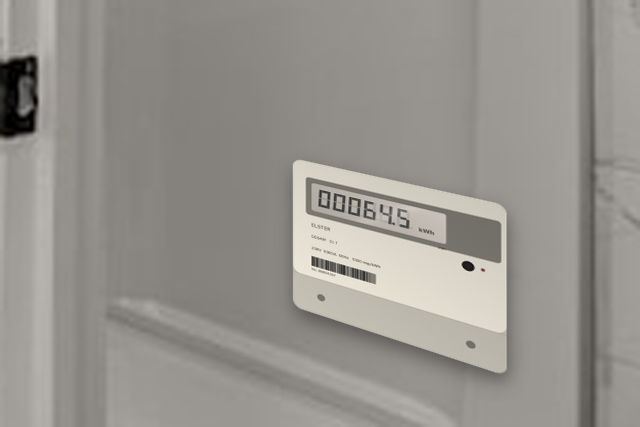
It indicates 64.5 kWh
